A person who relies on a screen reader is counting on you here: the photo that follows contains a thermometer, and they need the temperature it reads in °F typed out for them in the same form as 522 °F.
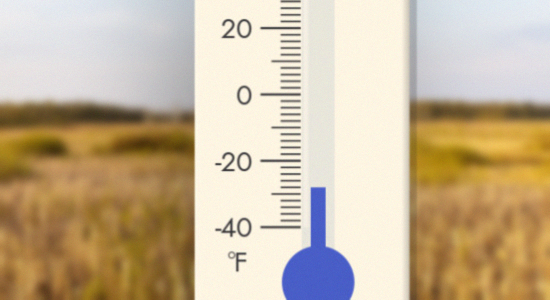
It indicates -28 °F
